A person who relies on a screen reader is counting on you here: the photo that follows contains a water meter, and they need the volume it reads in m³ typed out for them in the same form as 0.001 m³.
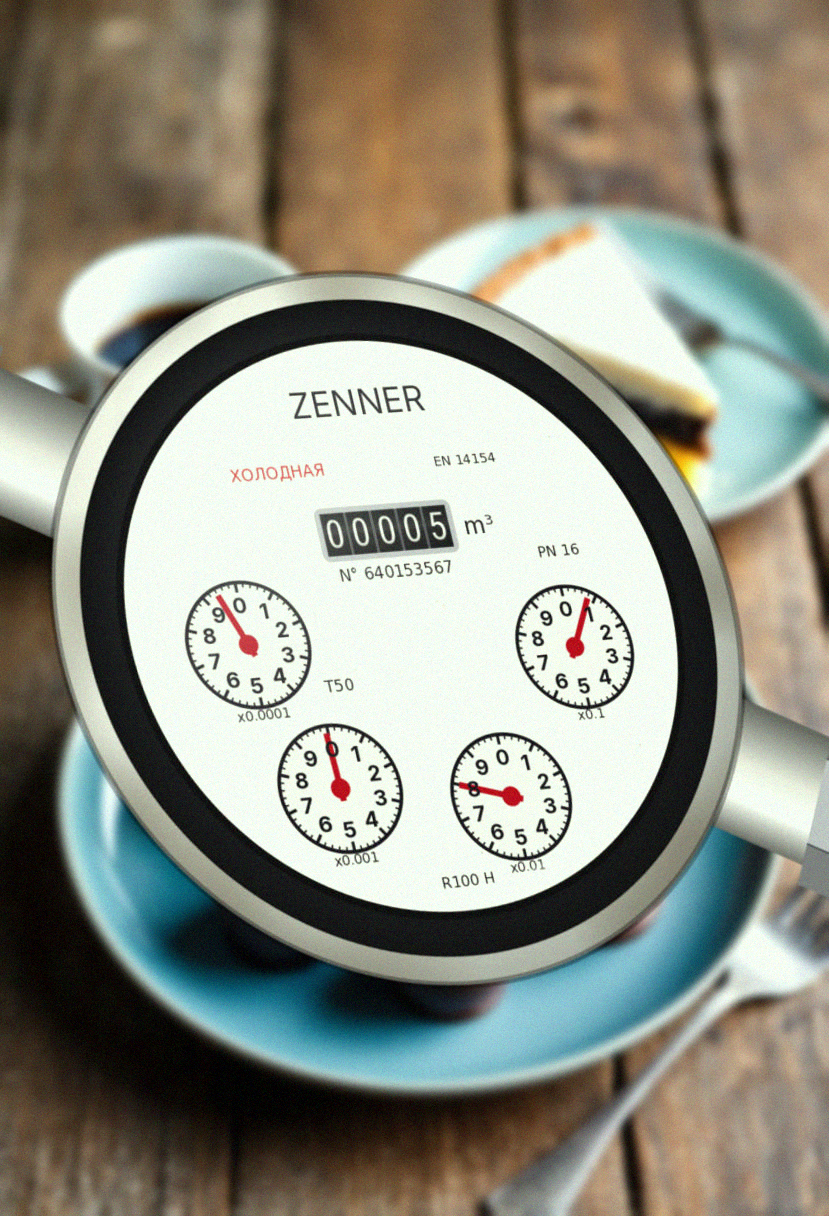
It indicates 5.0799 m³
